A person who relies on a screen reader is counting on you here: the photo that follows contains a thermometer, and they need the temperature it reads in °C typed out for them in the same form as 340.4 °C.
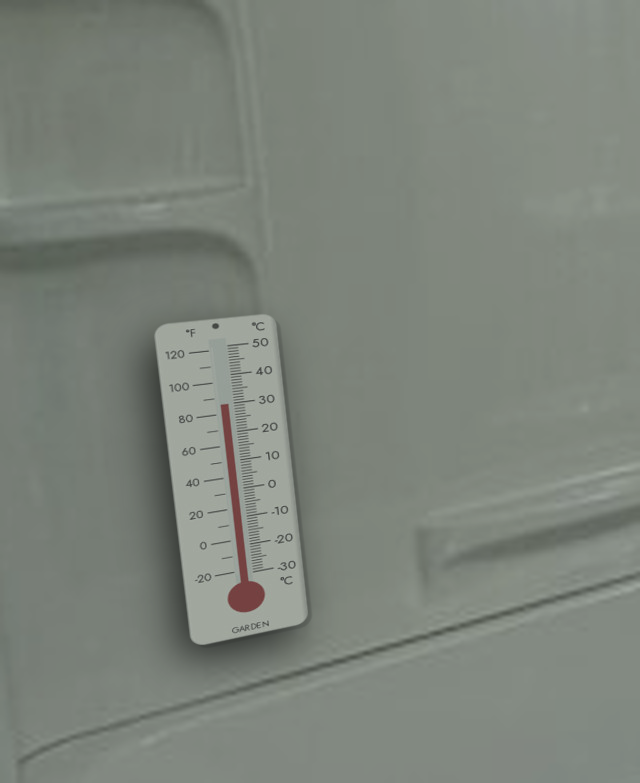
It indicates 30 °C
